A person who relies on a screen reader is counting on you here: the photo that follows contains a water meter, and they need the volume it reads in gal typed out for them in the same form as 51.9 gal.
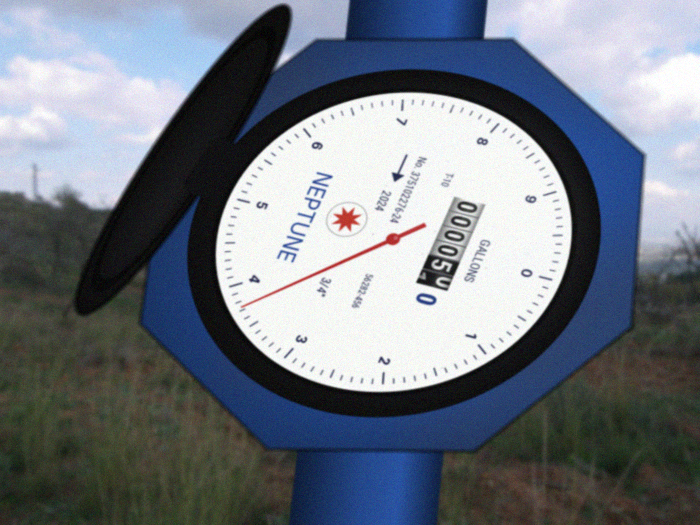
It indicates 503.7 gal
